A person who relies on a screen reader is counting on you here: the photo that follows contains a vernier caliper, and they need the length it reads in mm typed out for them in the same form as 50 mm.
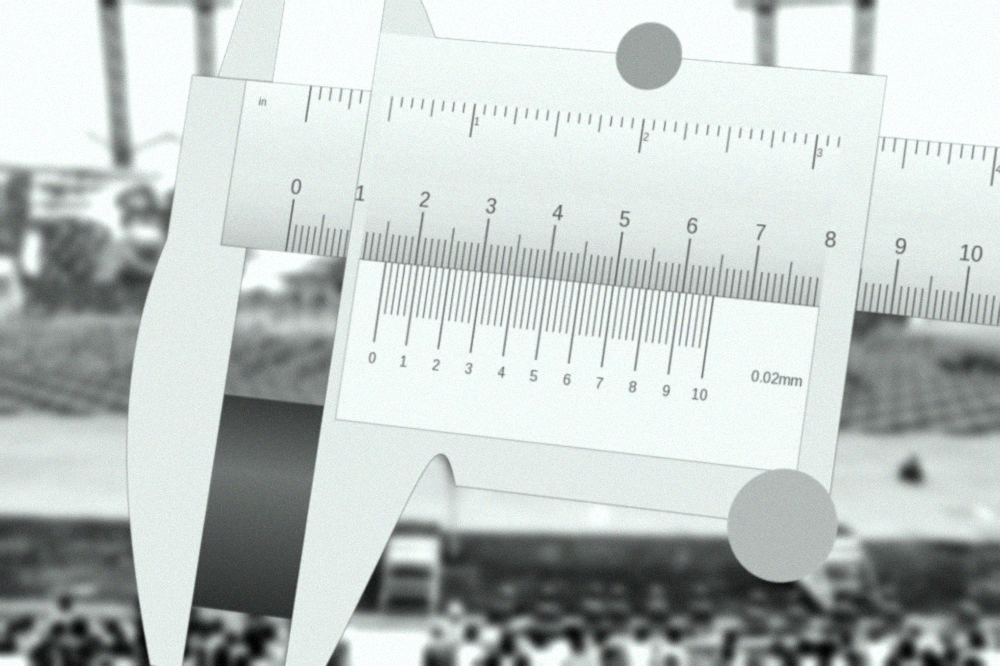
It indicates 15.5 mm
